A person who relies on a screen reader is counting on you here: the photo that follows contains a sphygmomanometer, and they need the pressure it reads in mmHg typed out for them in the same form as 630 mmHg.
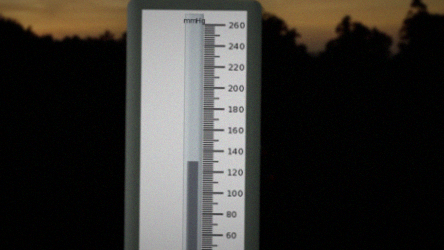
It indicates 130 mmHg
